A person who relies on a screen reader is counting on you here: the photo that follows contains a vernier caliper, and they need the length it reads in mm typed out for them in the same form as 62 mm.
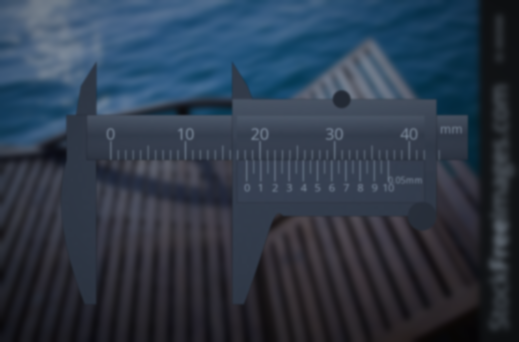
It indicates 18.2 mm
